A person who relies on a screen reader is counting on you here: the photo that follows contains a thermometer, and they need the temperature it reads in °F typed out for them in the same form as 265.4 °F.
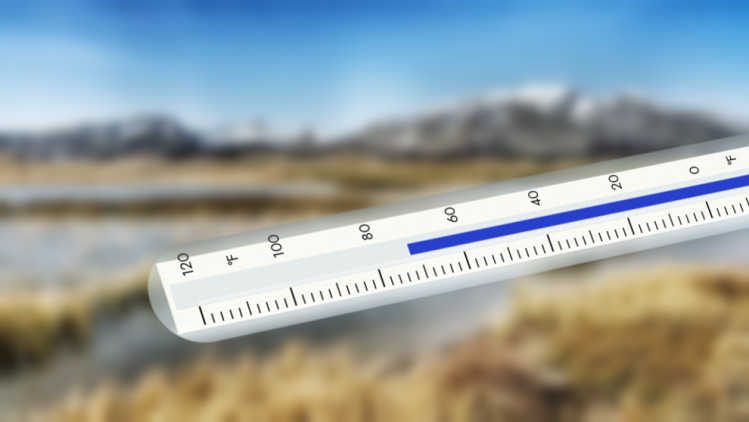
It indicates 72 °F
